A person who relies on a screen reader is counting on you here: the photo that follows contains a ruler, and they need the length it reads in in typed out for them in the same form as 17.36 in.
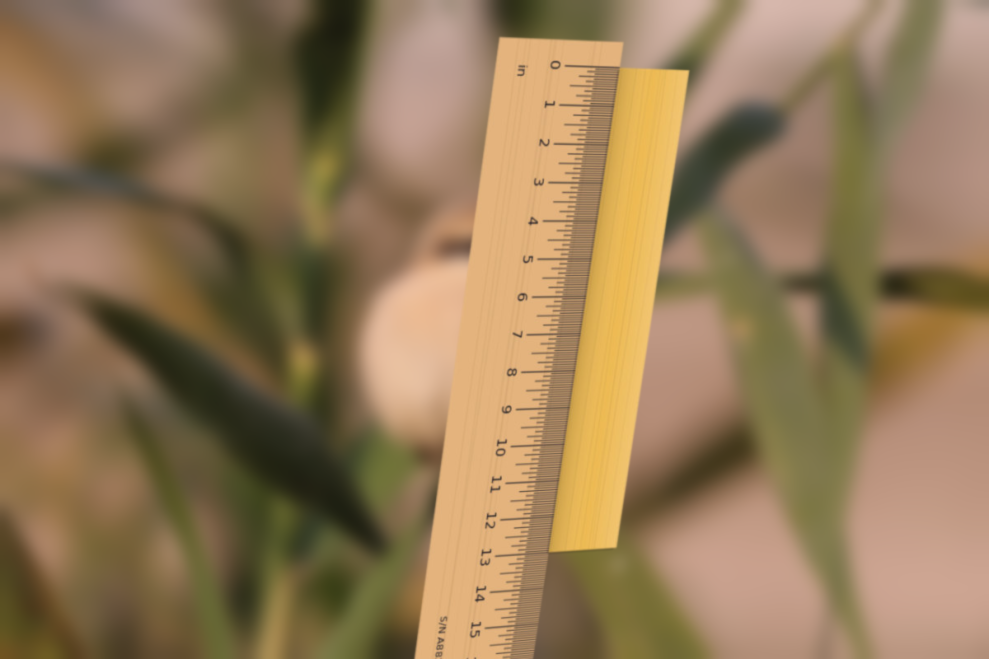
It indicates 13 in
